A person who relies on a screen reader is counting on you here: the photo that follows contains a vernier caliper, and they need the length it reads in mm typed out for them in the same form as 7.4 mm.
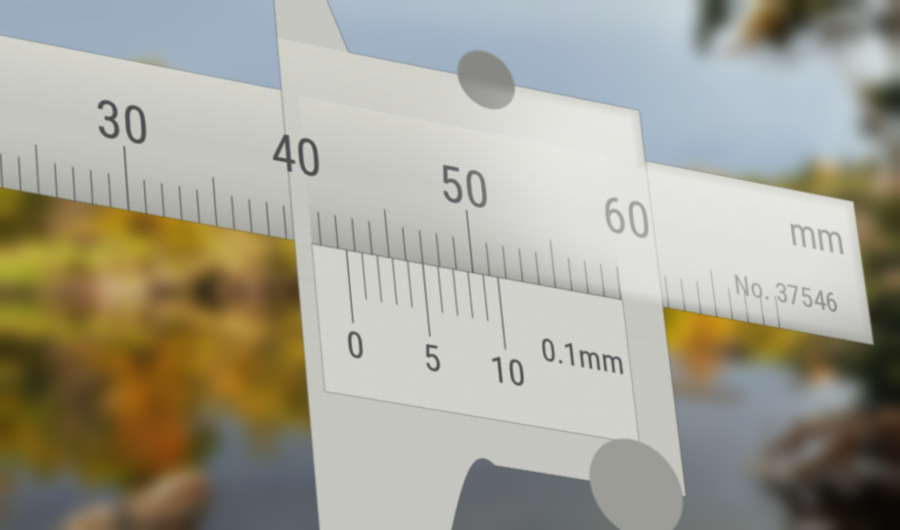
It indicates 42.5 mm
